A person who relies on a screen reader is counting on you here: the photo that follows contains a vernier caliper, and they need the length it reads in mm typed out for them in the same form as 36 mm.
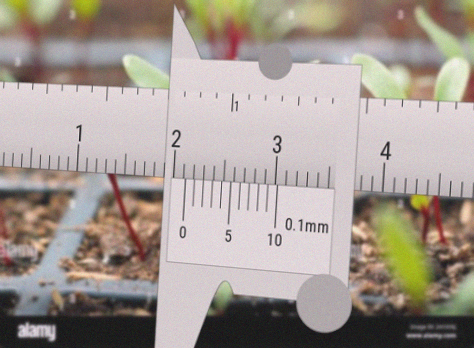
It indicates 21.2 mm
